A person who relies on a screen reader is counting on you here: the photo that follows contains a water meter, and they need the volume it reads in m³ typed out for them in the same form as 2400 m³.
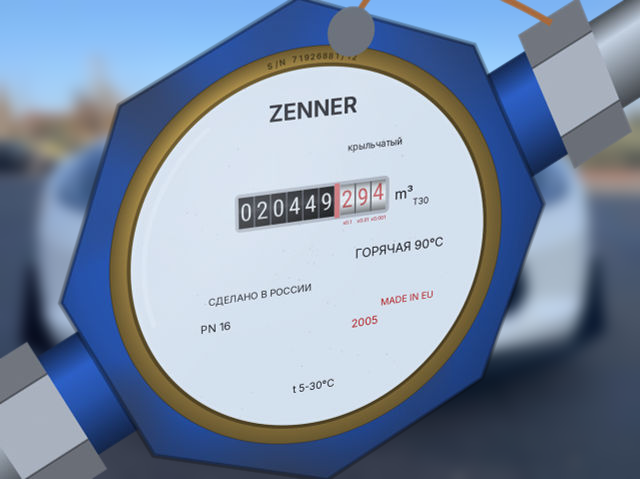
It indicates 20449.294 m³
